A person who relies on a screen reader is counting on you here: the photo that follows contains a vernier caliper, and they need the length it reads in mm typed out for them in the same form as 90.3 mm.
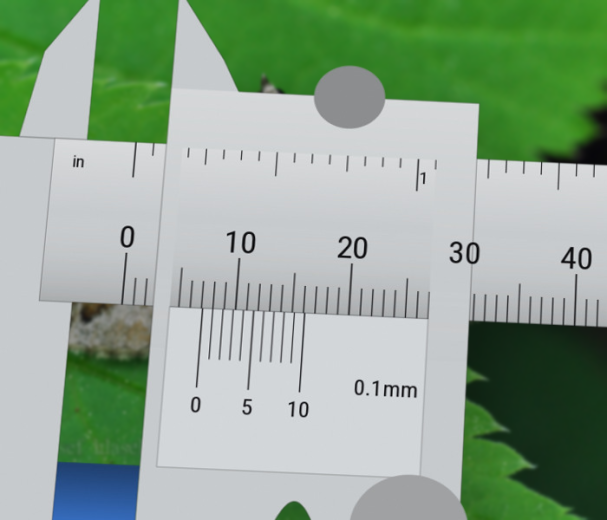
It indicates 7.1 mm
